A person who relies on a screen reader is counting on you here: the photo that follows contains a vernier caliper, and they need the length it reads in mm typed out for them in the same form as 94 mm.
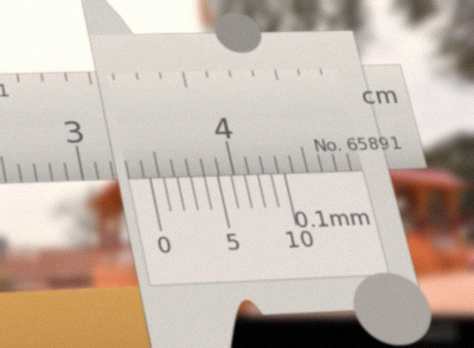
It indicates 34.4 mm
